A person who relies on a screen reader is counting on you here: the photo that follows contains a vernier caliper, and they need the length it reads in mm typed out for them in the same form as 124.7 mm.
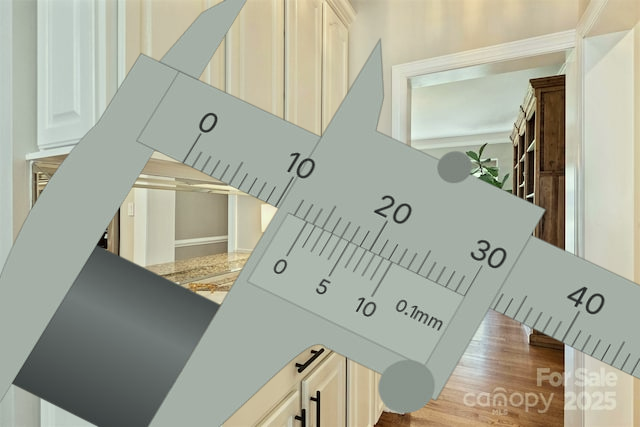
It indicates 13.4 mm
